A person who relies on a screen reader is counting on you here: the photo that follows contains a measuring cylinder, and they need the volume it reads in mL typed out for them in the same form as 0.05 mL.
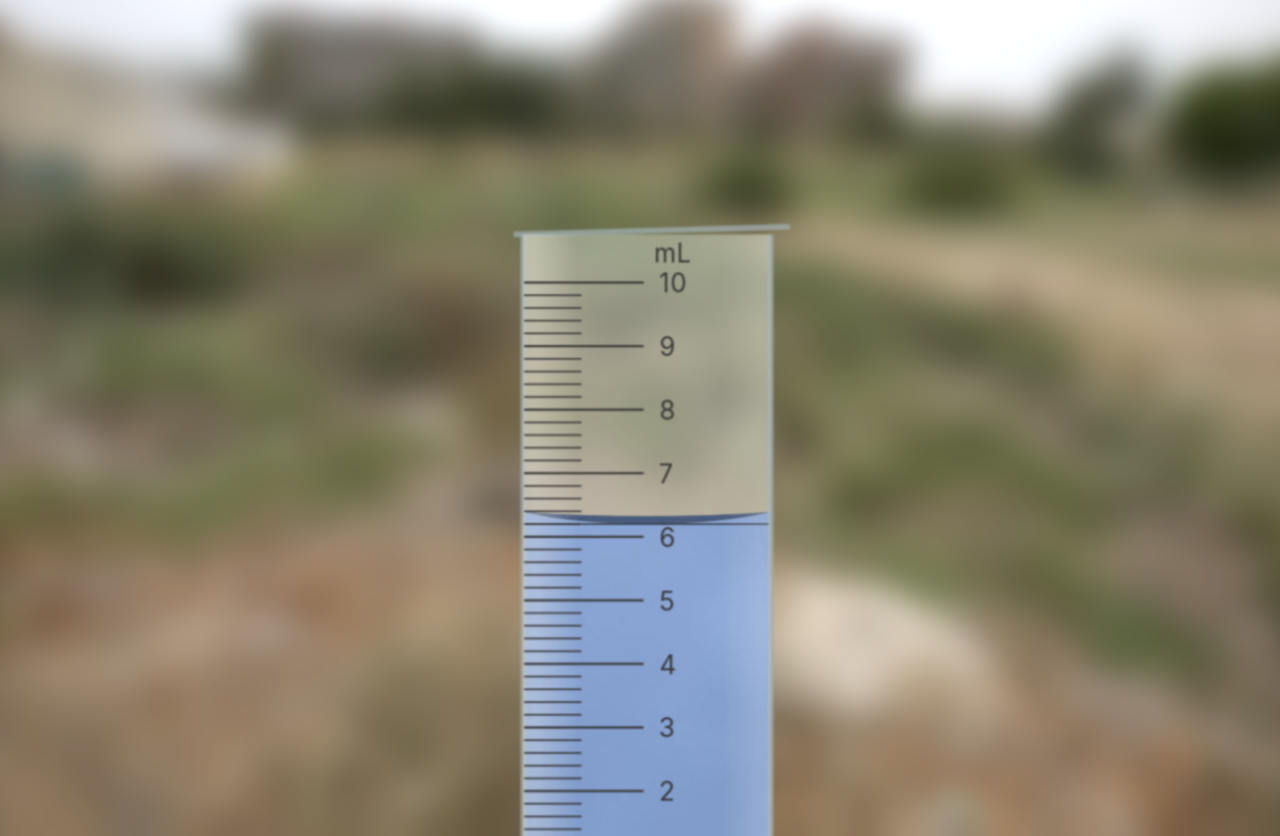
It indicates 6.2 mL
